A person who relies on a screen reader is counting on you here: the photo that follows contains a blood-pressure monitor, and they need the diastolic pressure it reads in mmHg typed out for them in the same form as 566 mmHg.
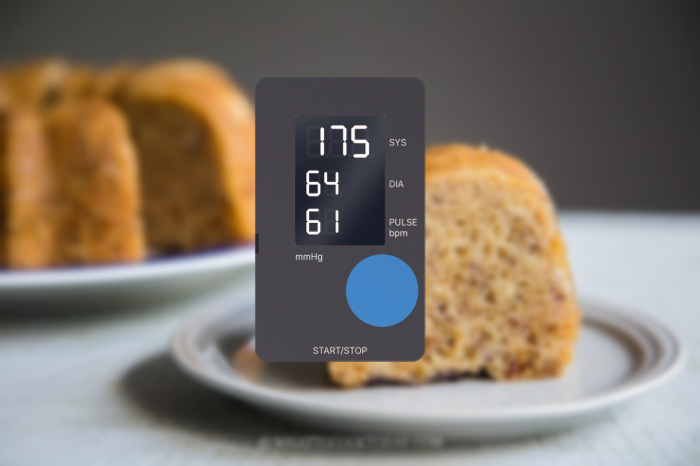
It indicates 64 mmHg
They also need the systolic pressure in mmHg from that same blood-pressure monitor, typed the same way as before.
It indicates 175 mmHg
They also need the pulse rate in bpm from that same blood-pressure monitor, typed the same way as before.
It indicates 61 bpm
